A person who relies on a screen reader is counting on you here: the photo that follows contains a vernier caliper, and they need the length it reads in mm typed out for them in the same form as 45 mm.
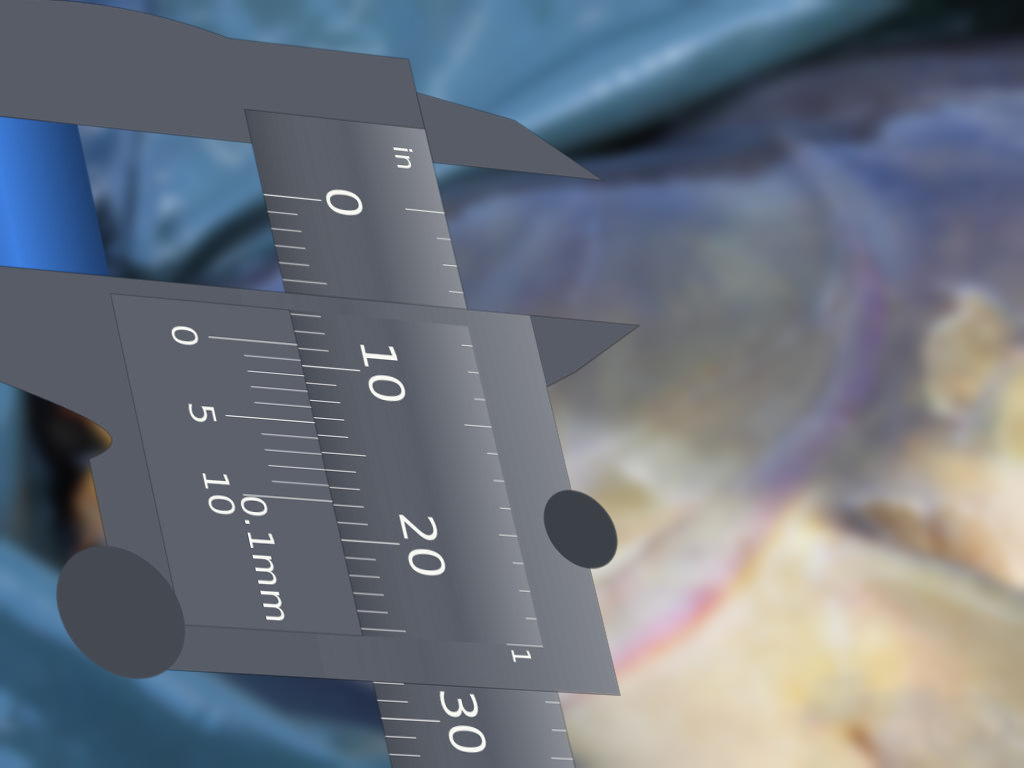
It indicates 8.8 mm
